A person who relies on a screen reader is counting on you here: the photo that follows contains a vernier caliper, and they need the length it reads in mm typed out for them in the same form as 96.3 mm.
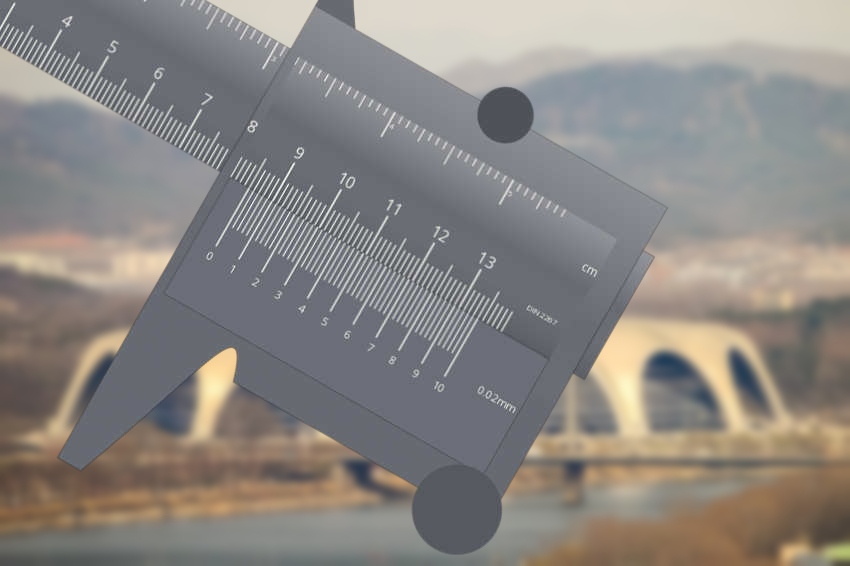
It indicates 85.0 mm
